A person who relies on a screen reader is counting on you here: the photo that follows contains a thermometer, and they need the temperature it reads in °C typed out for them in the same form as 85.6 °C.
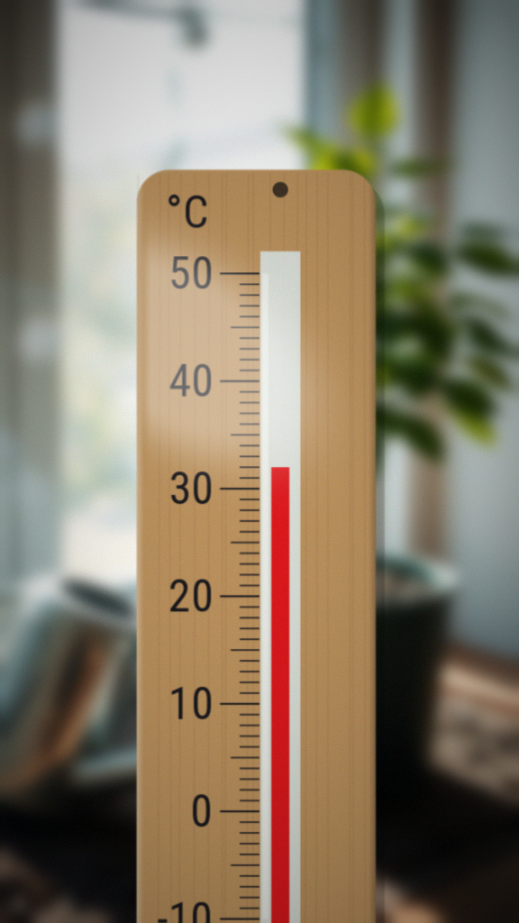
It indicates 32 °C
